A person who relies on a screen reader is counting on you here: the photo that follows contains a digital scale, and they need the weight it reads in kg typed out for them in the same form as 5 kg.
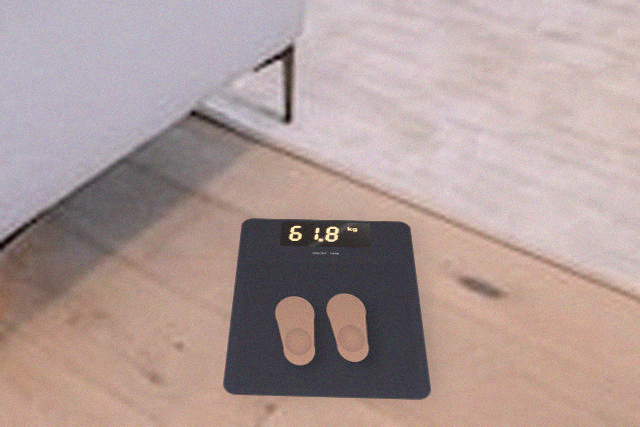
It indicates 61.8 kg
